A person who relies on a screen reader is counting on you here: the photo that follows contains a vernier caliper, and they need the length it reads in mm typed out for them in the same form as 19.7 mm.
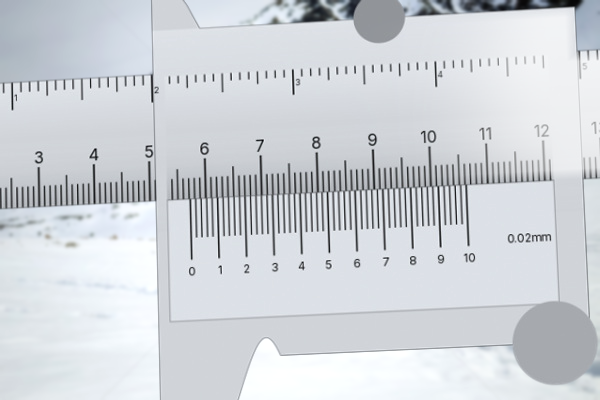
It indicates 57.2 mm
